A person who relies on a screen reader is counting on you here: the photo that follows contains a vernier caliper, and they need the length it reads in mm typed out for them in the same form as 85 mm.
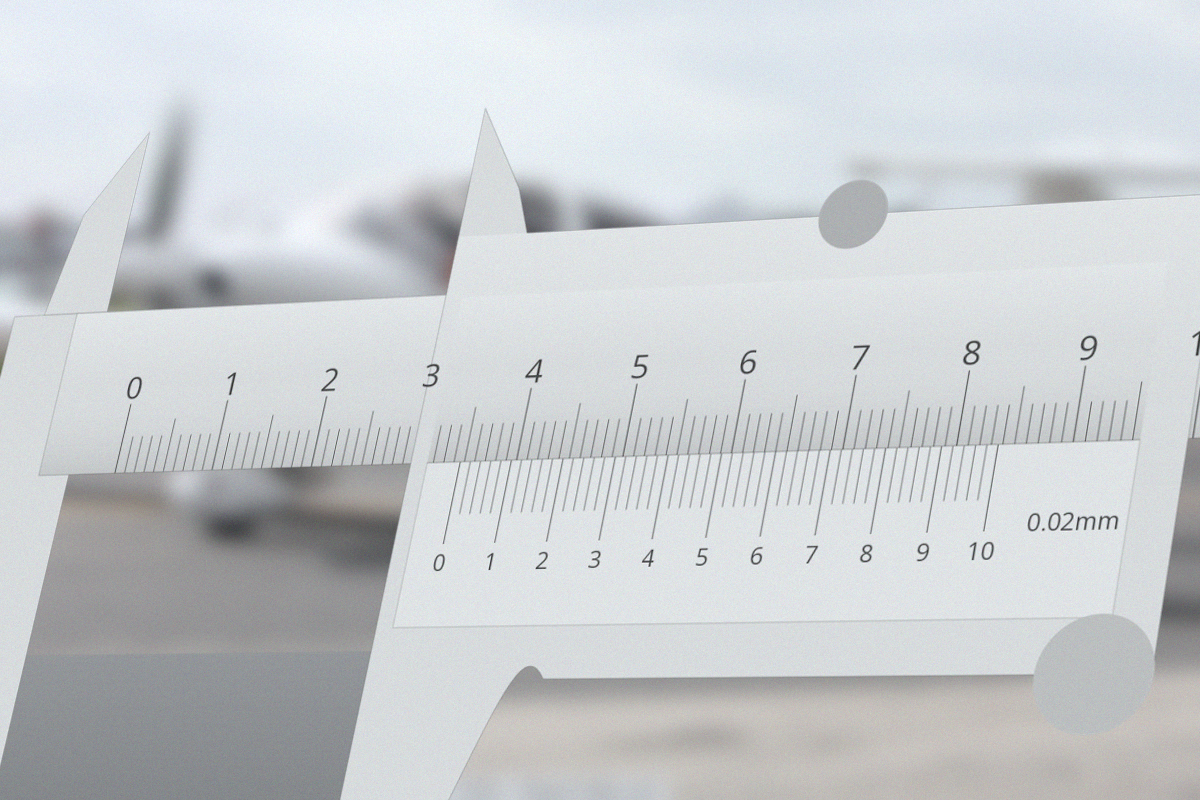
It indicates 34.6 mm
